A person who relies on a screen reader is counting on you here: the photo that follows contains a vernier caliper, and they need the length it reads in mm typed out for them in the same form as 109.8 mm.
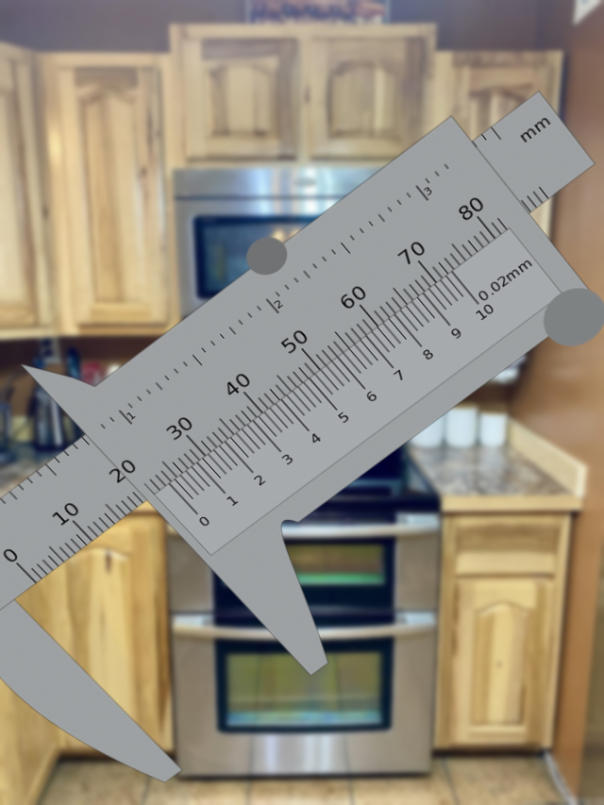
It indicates 23.6 mm
